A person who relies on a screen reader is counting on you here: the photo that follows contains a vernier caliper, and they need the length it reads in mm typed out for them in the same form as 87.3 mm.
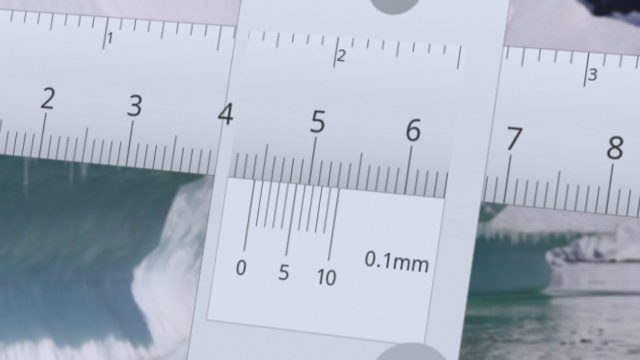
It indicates 44.2 mm
